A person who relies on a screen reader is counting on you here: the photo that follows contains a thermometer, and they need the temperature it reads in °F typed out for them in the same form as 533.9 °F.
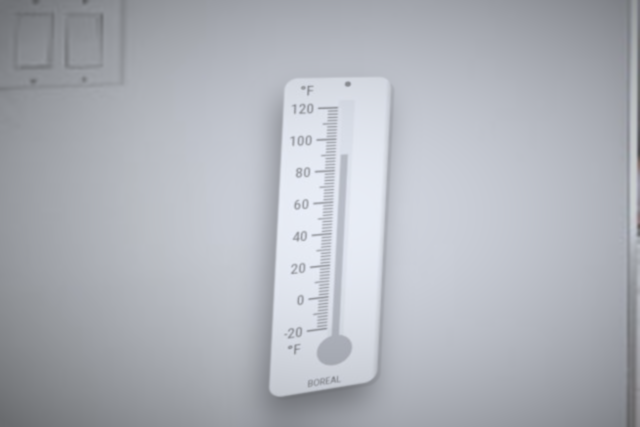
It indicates 90 °F
